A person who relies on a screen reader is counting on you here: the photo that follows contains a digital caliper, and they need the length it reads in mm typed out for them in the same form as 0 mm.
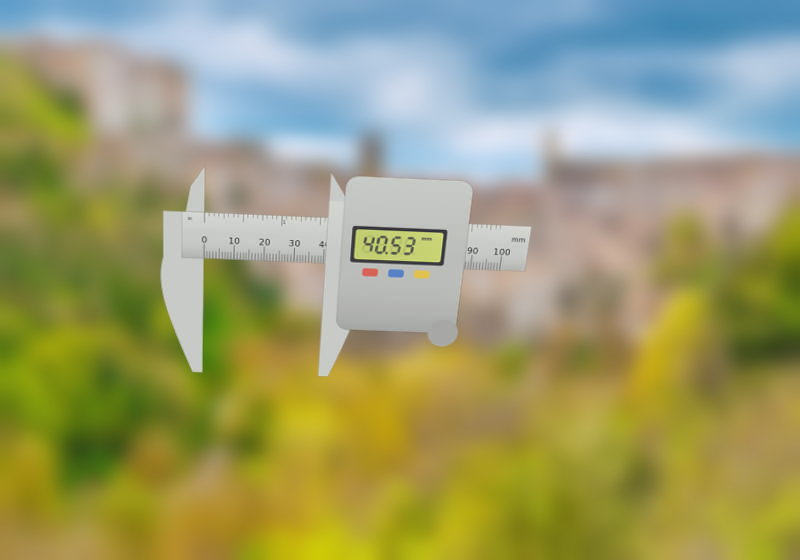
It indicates 40.53 mm
